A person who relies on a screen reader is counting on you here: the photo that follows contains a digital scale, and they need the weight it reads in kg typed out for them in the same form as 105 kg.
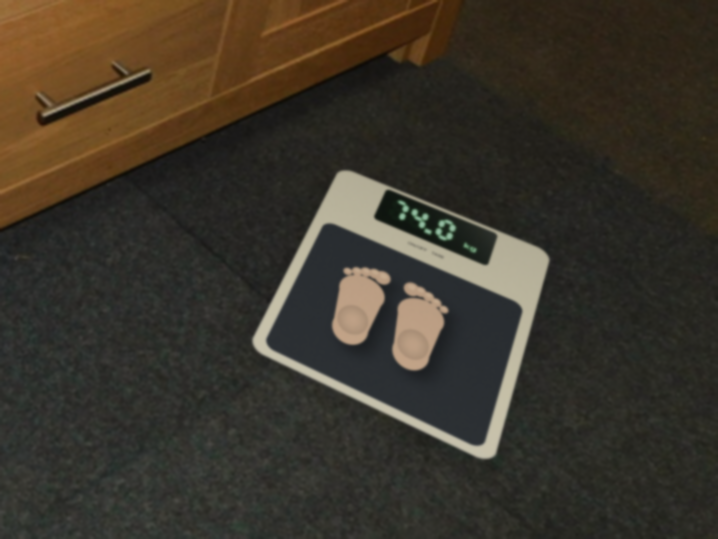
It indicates 74.0 kg
